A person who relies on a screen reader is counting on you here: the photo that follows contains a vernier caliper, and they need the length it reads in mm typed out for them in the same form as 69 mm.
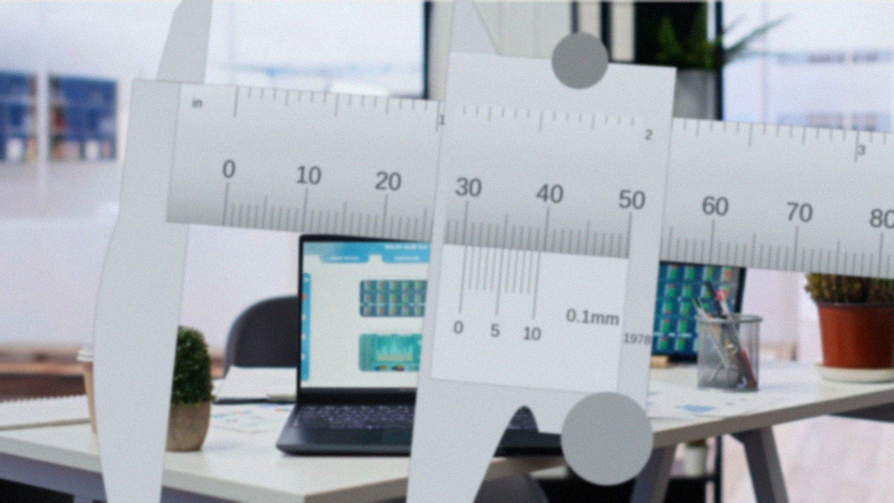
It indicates 30.4 mm
